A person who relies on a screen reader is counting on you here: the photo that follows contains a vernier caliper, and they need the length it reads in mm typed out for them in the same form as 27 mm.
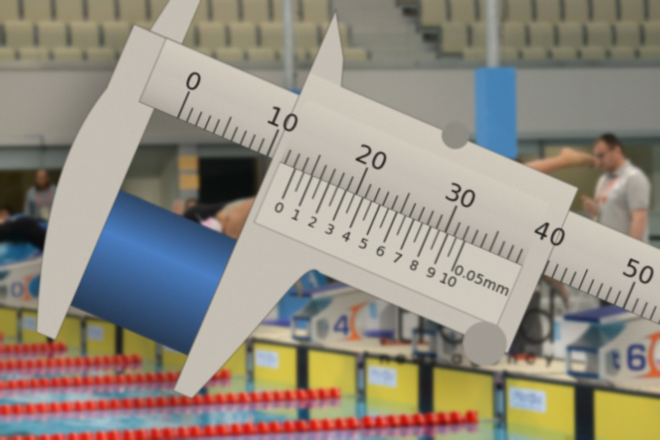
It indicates 13.2 mm
